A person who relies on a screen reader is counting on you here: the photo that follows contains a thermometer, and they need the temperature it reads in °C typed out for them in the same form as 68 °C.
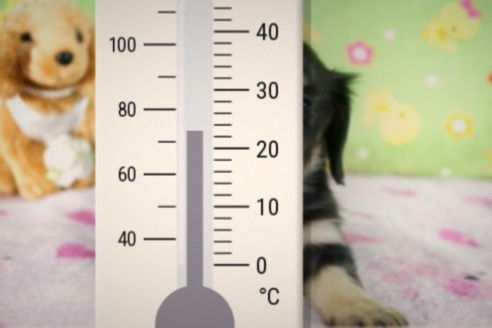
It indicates 23 °C
